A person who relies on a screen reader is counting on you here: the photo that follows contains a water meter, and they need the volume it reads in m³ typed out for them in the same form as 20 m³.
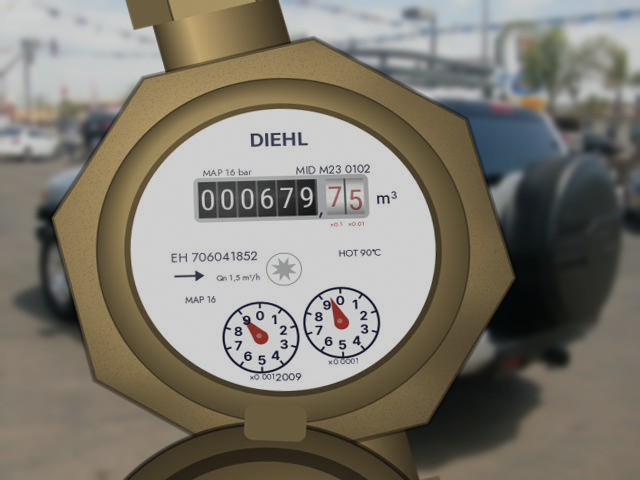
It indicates 679.7489 m³
